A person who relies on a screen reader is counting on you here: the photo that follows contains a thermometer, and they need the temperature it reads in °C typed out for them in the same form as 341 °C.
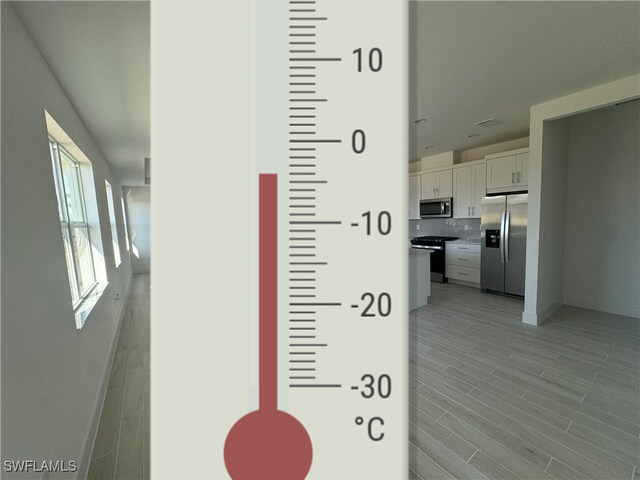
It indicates -4 °C
